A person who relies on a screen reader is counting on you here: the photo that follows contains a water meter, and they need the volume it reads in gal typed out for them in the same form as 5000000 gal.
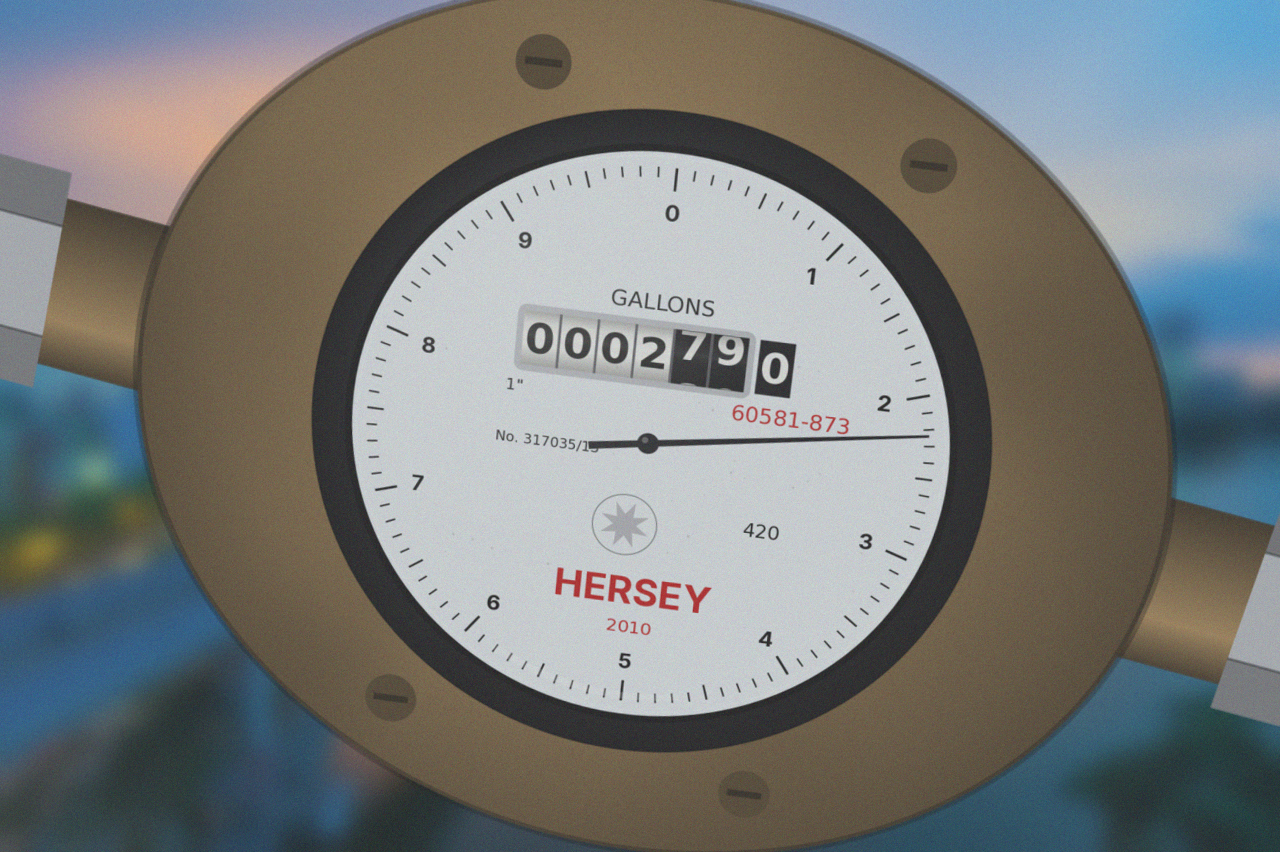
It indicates 2792.2 gal
